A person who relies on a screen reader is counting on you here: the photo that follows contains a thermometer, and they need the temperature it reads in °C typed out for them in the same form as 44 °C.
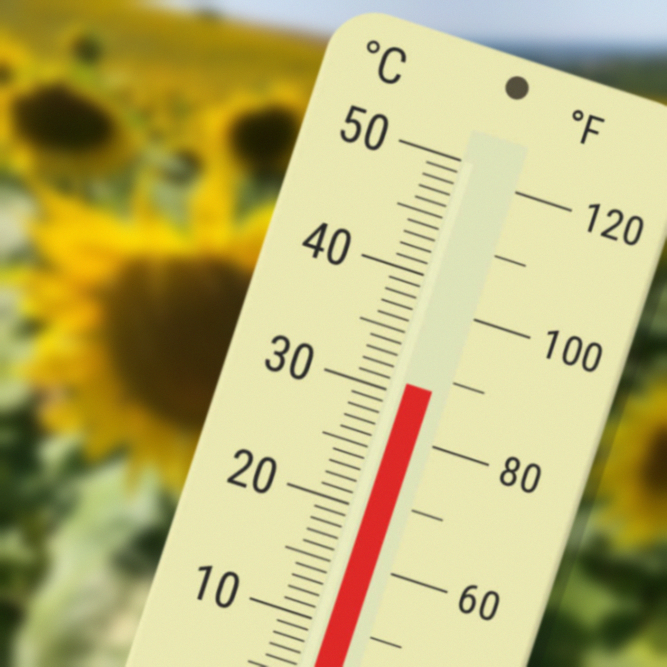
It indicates 31 °C
